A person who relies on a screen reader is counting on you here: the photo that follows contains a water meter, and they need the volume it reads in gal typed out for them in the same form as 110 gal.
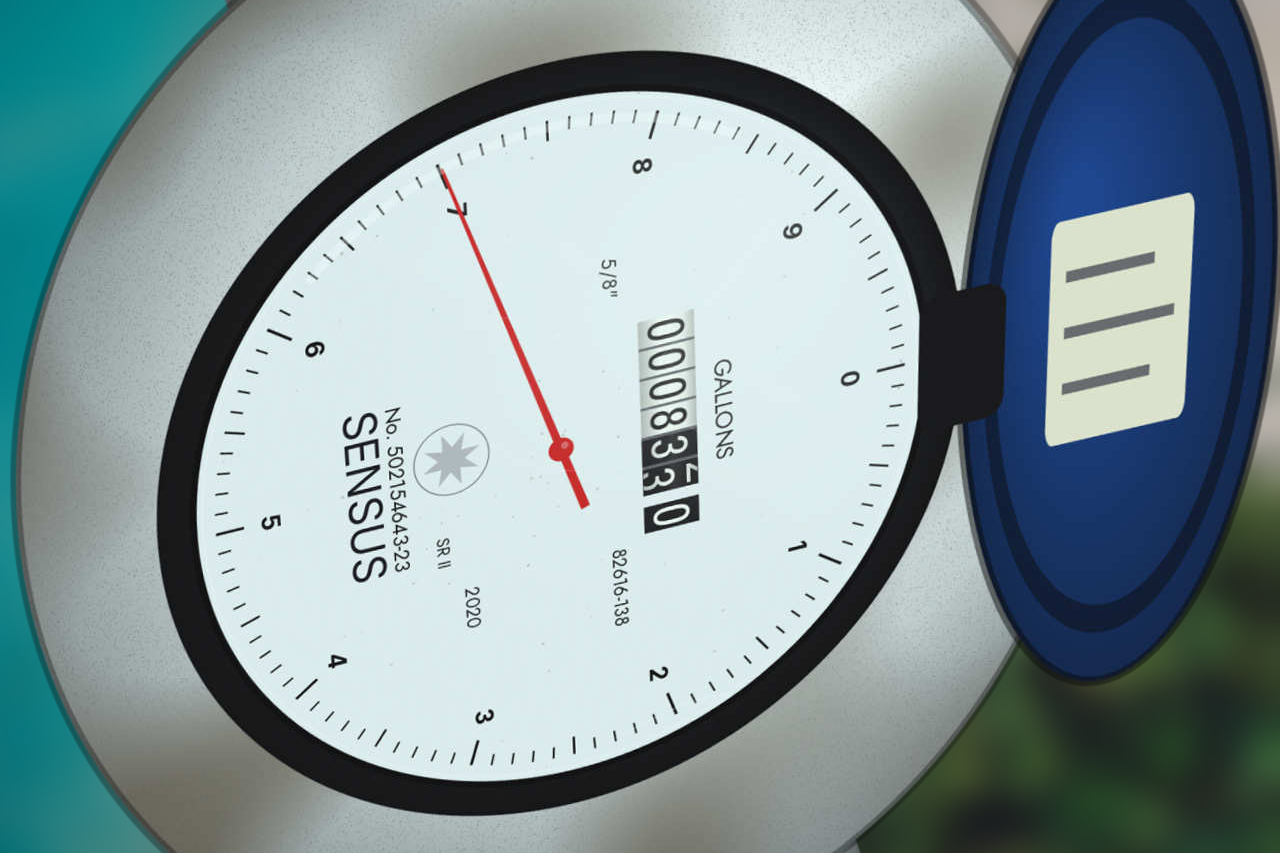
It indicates 8327.0 gal
